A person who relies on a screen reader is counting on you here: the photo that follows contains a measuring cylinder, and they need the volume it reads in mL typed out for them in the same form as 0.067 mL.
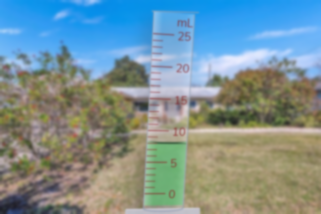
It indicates 8 mL
